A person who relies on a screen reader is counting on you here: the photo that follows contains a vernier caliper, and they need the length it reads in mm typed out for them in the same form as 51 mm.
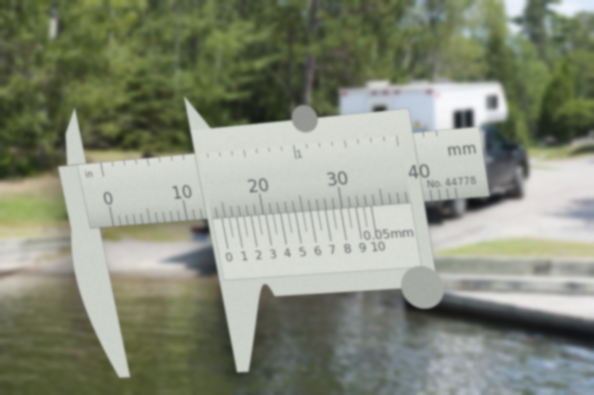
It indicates 14.6 mm
